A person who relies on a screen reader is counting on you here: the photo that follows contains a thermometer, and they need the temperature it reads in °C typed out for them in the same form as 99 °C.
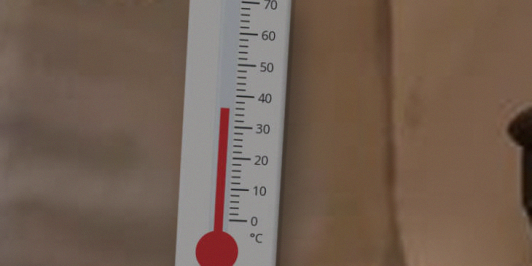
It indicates 36 °C
